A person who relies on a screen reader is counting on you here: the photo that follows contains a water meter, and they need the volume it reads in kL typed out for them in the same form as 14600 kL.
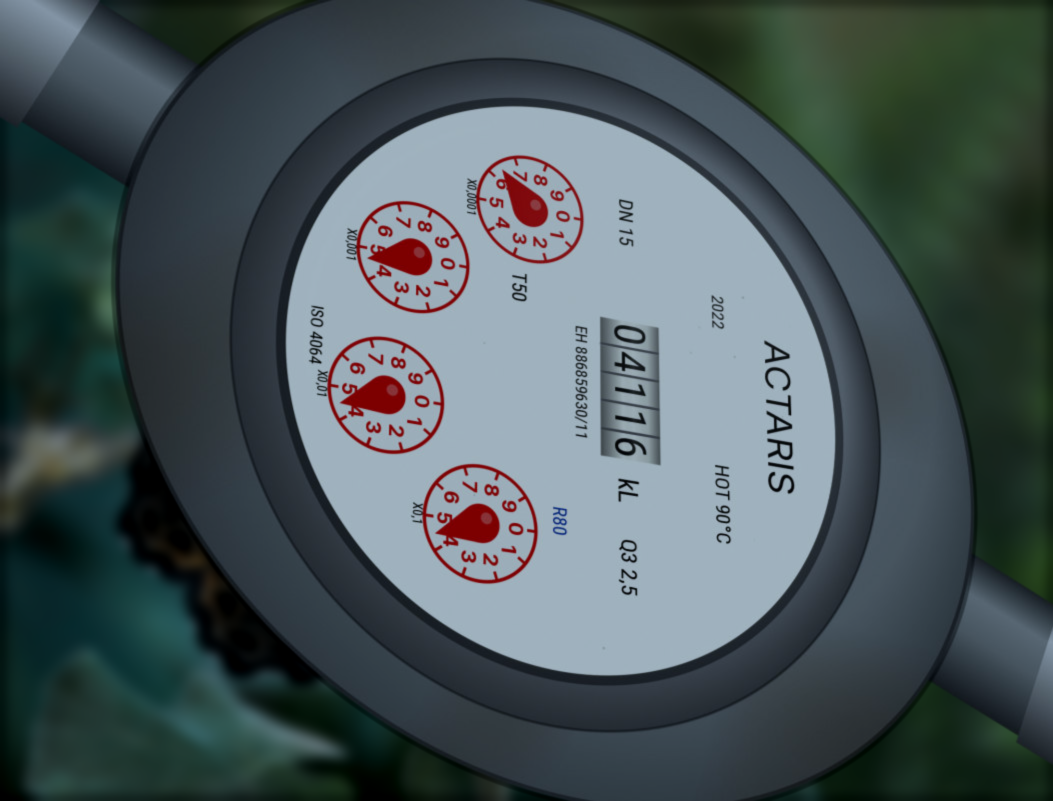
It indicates 4116.4446 kL
